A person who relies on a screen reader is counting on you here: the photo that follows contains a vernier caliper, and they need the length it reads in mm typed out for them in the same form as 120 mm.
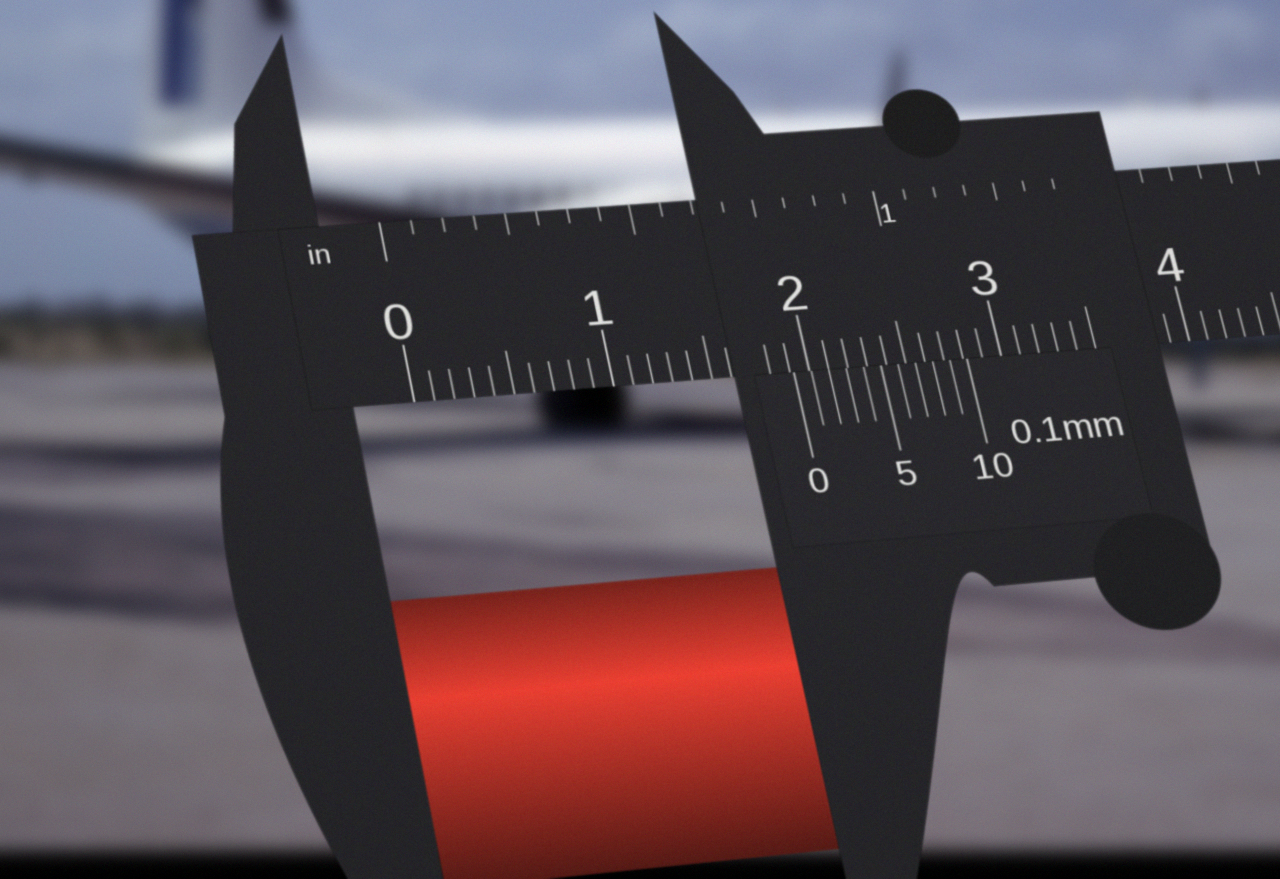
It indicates 19.2 mm
